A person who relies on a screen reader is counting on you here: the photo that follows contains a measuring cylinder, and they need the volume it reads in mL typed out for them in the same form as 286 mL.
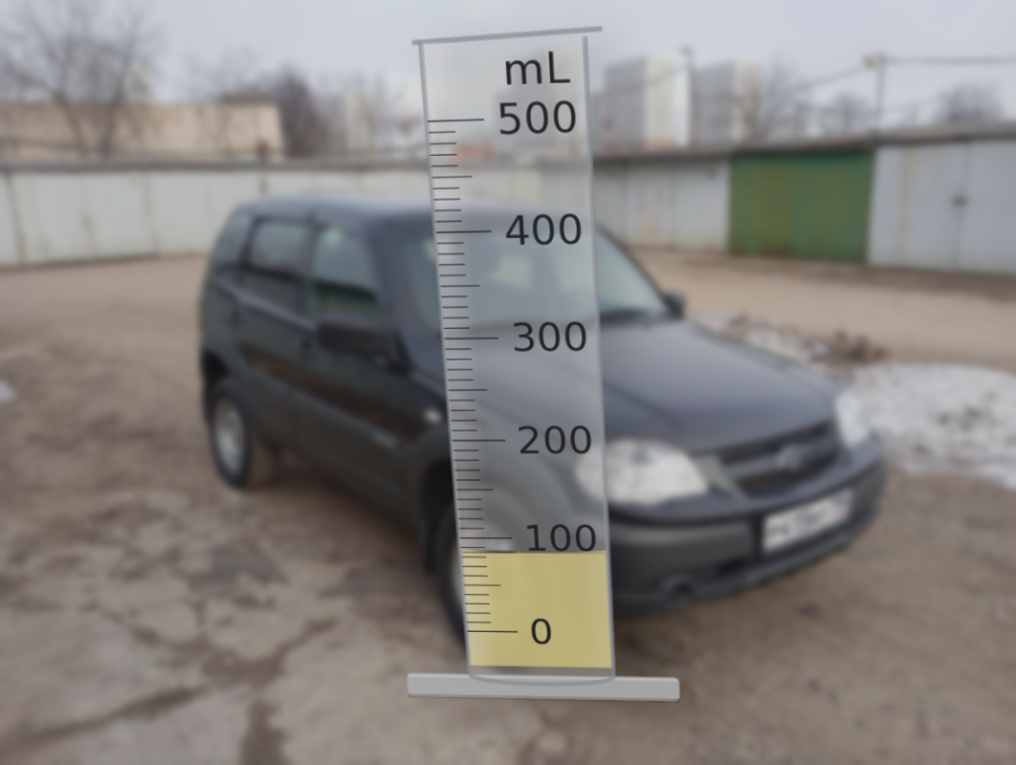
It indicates 85 mL
